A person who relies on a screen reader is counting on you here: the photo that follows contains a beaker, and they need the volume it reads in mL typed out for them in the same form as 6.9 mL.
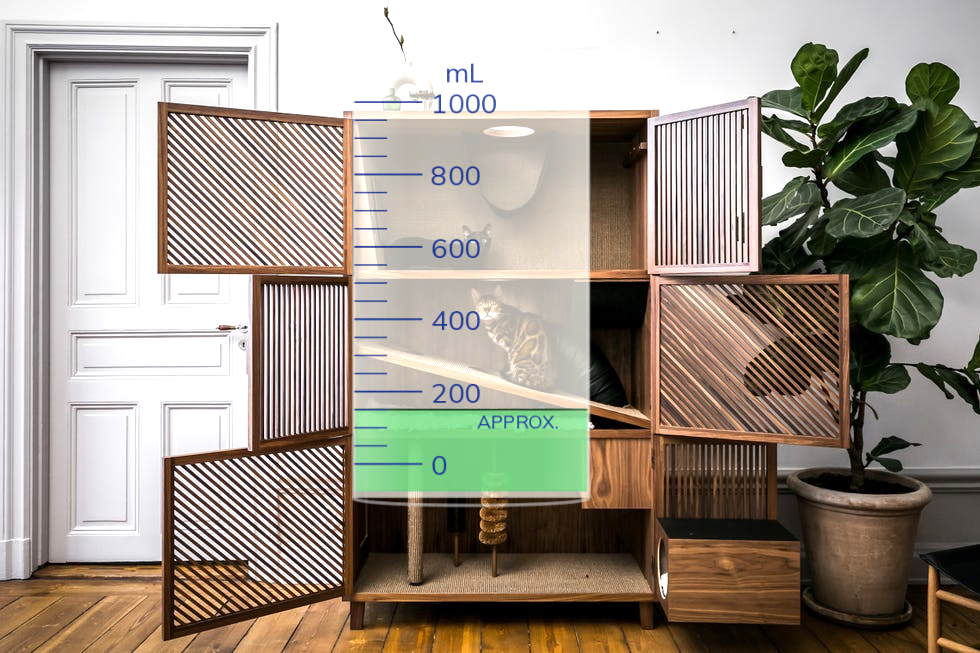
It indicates 150 mL
